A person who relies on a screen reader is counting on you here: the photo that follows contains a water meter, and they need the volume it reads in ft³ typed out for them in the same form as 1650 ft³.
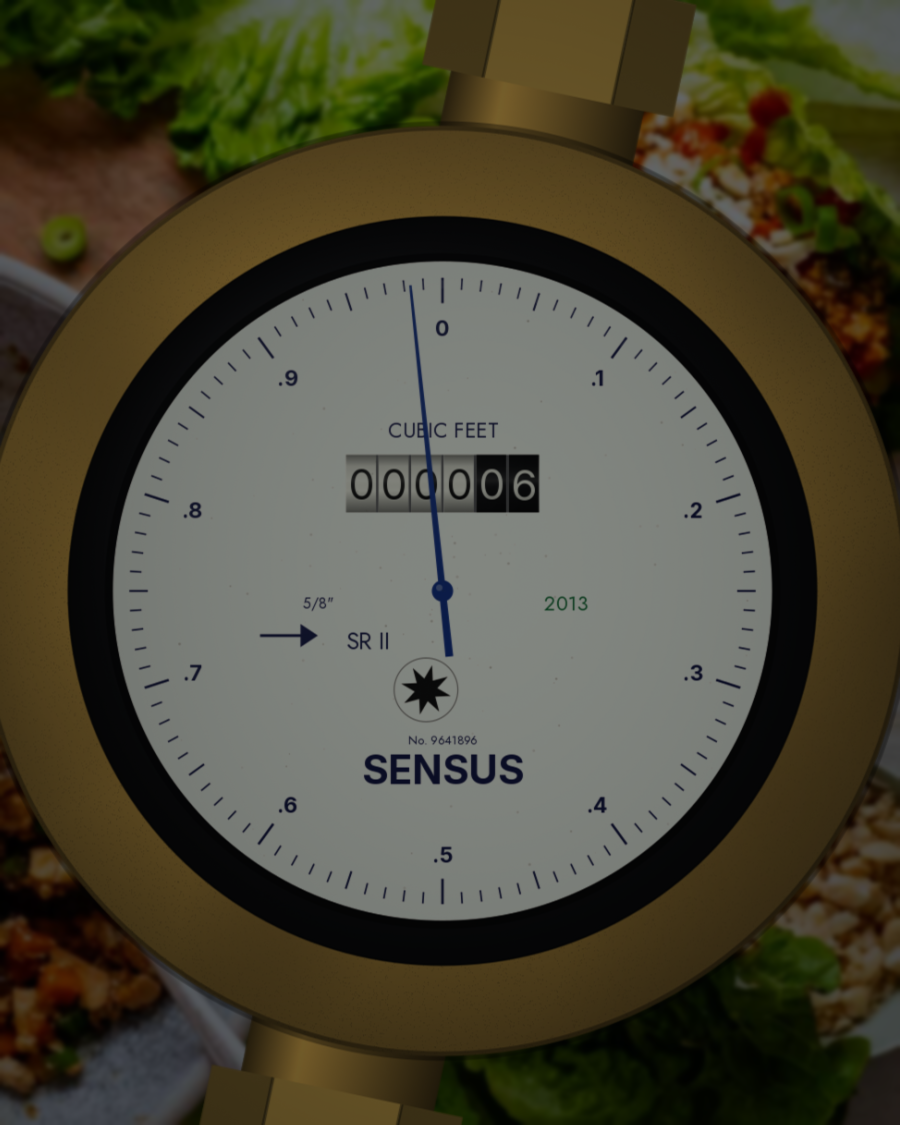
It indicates 5.98 ft³
